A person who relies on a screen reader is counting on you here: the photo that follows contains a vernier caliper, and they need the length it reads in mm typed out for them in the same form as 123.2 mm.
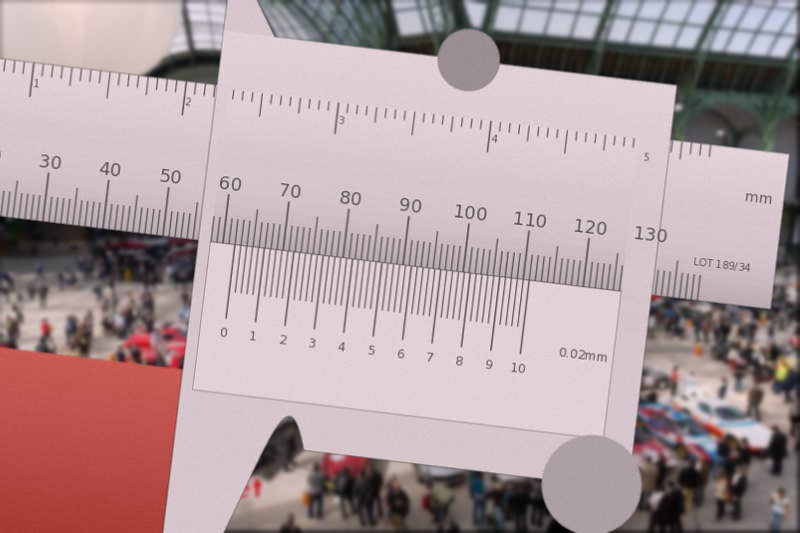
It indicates 62.0 mm
